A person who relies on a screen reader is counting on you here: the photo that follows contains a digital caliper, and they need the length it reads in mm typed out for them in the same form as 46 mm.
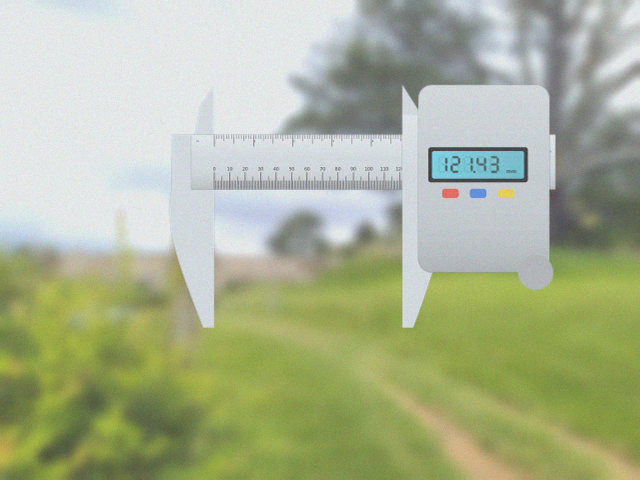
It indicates 121.43 mm
